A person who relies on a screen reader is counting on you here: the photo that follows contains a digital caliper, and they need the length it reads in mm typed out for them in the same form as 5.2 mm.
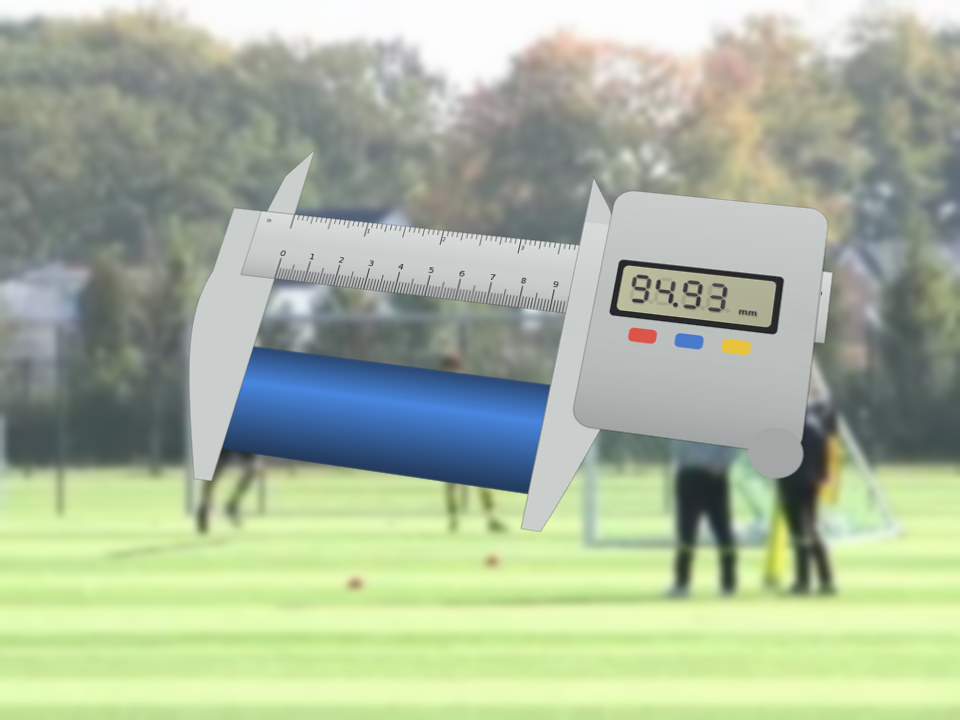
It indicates 94.93 mm
